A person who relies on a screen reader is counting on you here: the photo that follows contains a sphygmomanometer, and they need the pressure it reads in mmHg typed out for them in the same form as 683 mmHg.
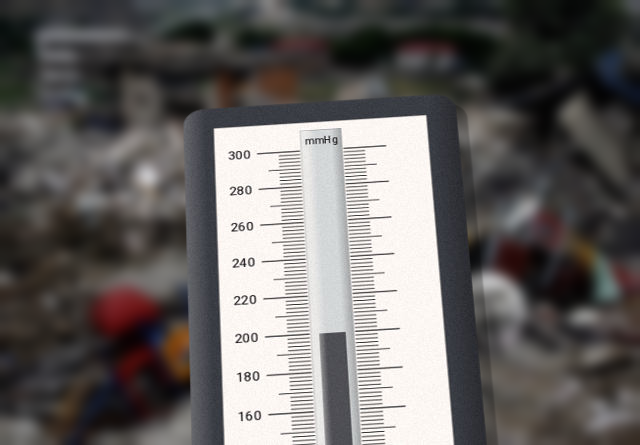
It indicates 200 mmHg
